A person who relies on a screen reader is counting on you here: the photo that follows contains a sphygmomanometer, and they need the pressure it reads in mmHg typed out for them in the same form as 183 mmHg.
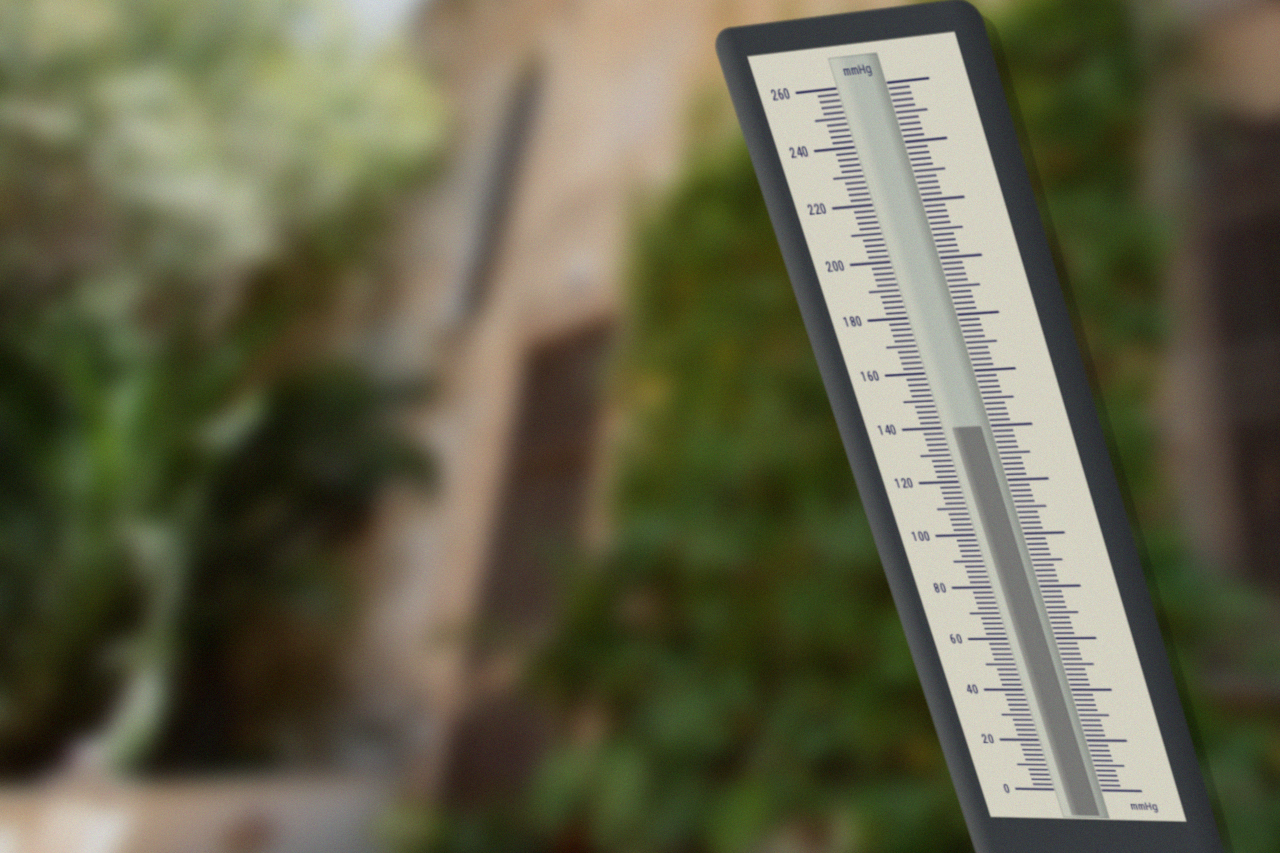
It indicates 140 mmHg
